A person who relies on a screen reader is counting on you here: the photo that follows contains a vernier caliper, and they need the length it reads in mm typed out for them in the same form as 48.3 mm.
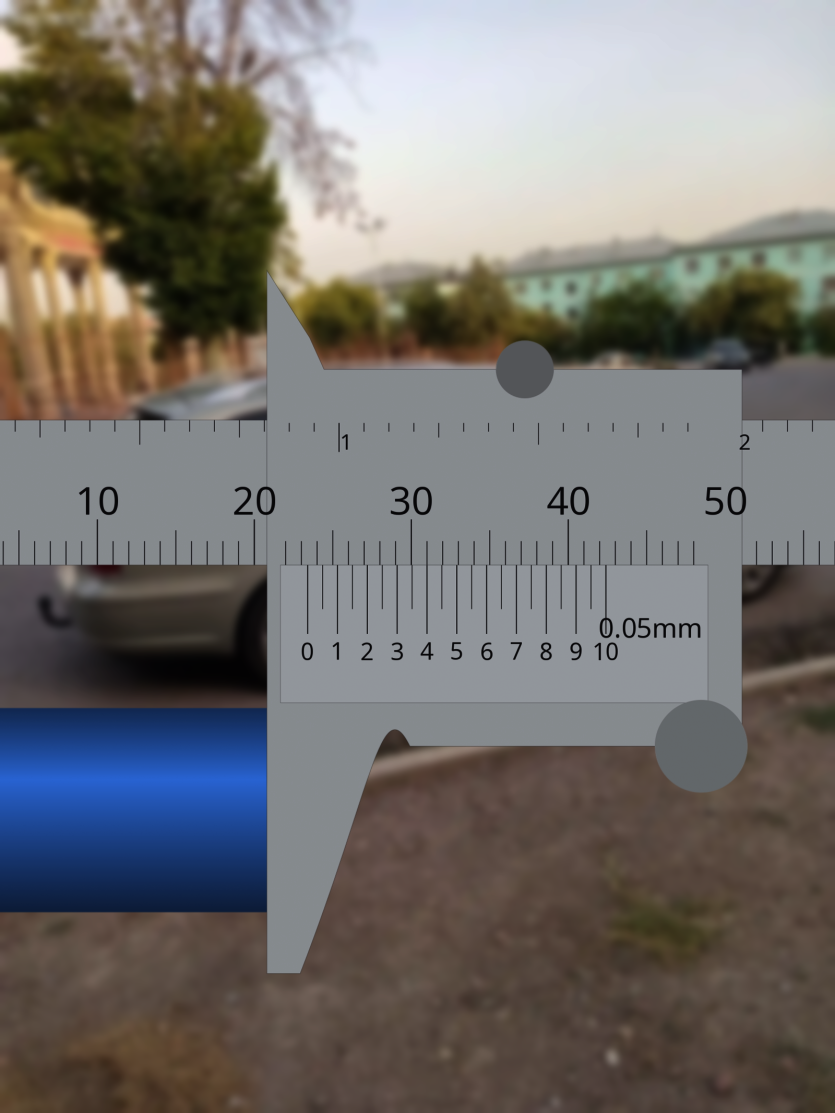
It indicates 23.4 mm
